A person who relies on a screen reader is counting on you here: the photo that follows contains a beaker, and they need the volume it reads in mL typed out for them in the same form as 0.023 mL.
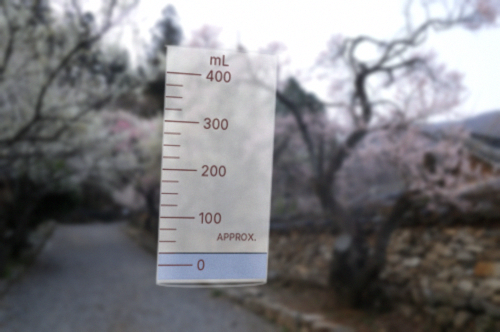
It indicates 25 mL
